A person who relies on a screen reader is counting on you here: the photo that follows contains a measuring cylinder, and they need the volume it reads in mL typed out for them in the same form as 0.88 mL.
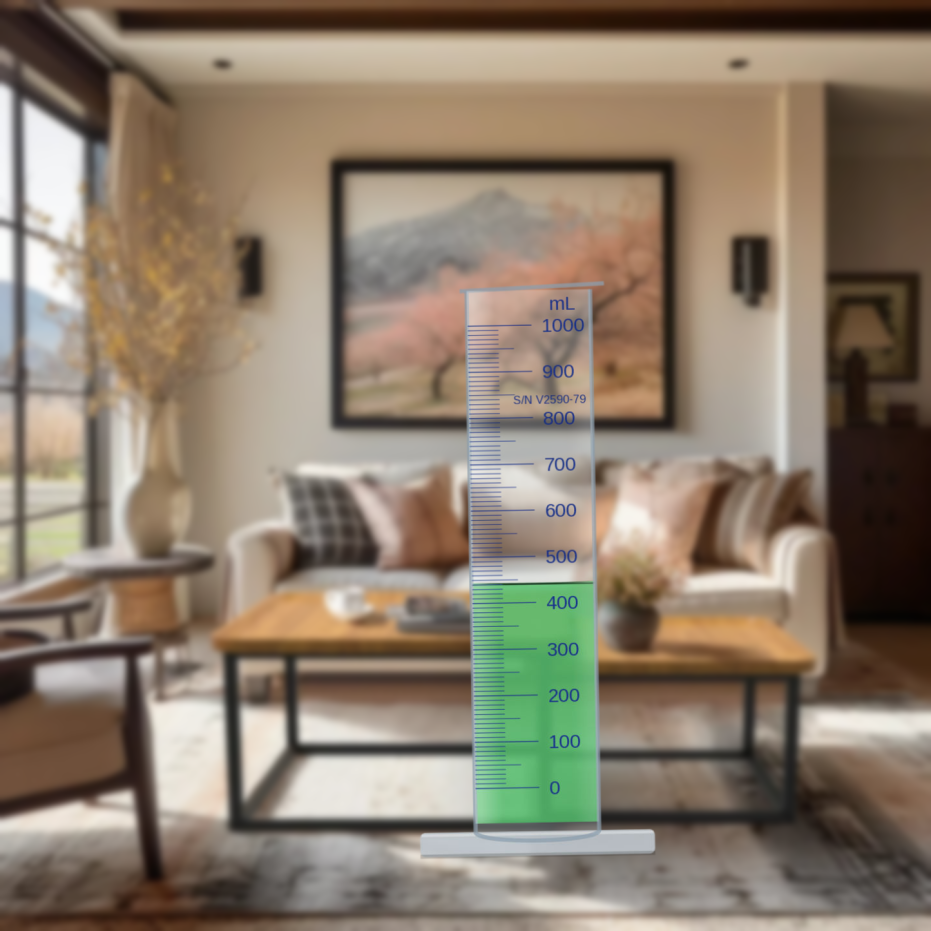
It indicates 440 mL
